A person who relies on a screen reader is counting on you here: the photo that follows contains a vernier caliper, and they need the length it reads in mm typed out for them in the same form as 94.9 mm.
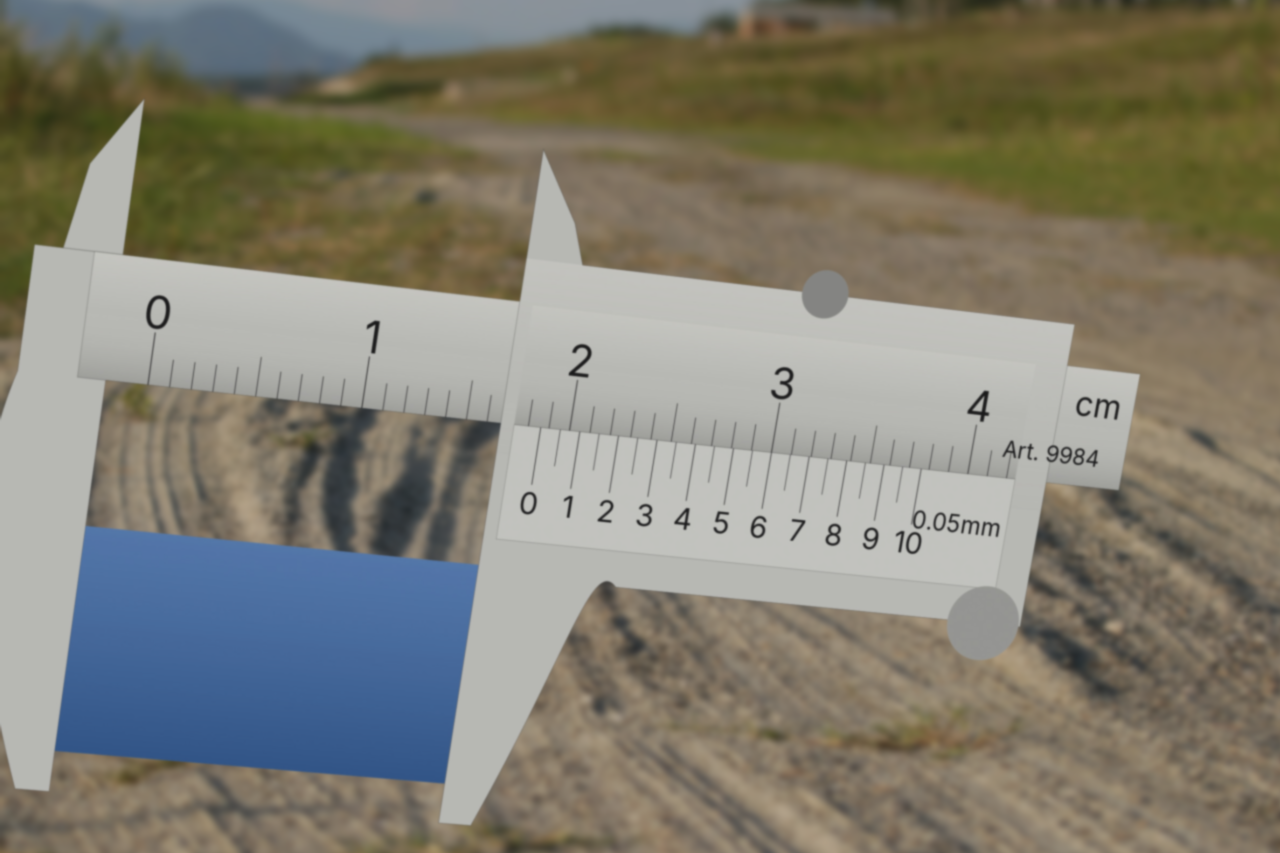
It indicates 18.6 mm
